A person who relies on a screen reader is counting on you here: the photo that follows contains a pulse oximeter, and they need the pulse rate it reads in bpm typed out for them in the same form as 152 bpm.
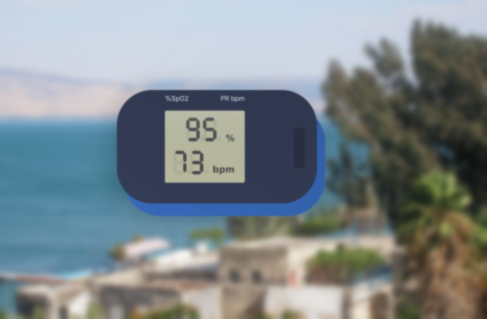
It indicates 73 bpm
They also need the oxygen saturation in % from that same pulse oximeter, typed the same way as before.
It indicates 95 %
